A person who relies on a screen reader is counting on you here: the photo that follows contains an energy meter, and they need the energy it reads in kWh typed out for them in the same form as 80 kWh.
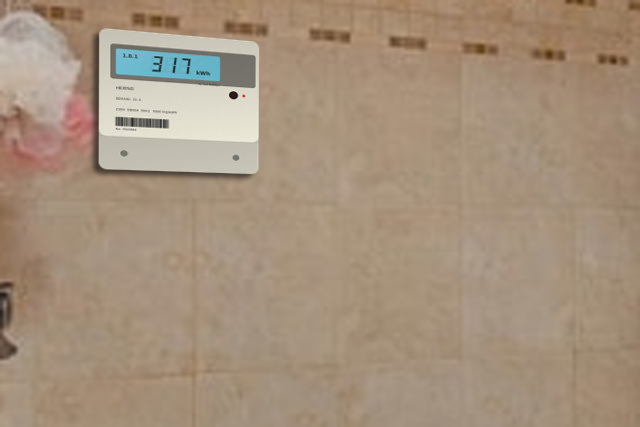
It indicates 317 kWh
